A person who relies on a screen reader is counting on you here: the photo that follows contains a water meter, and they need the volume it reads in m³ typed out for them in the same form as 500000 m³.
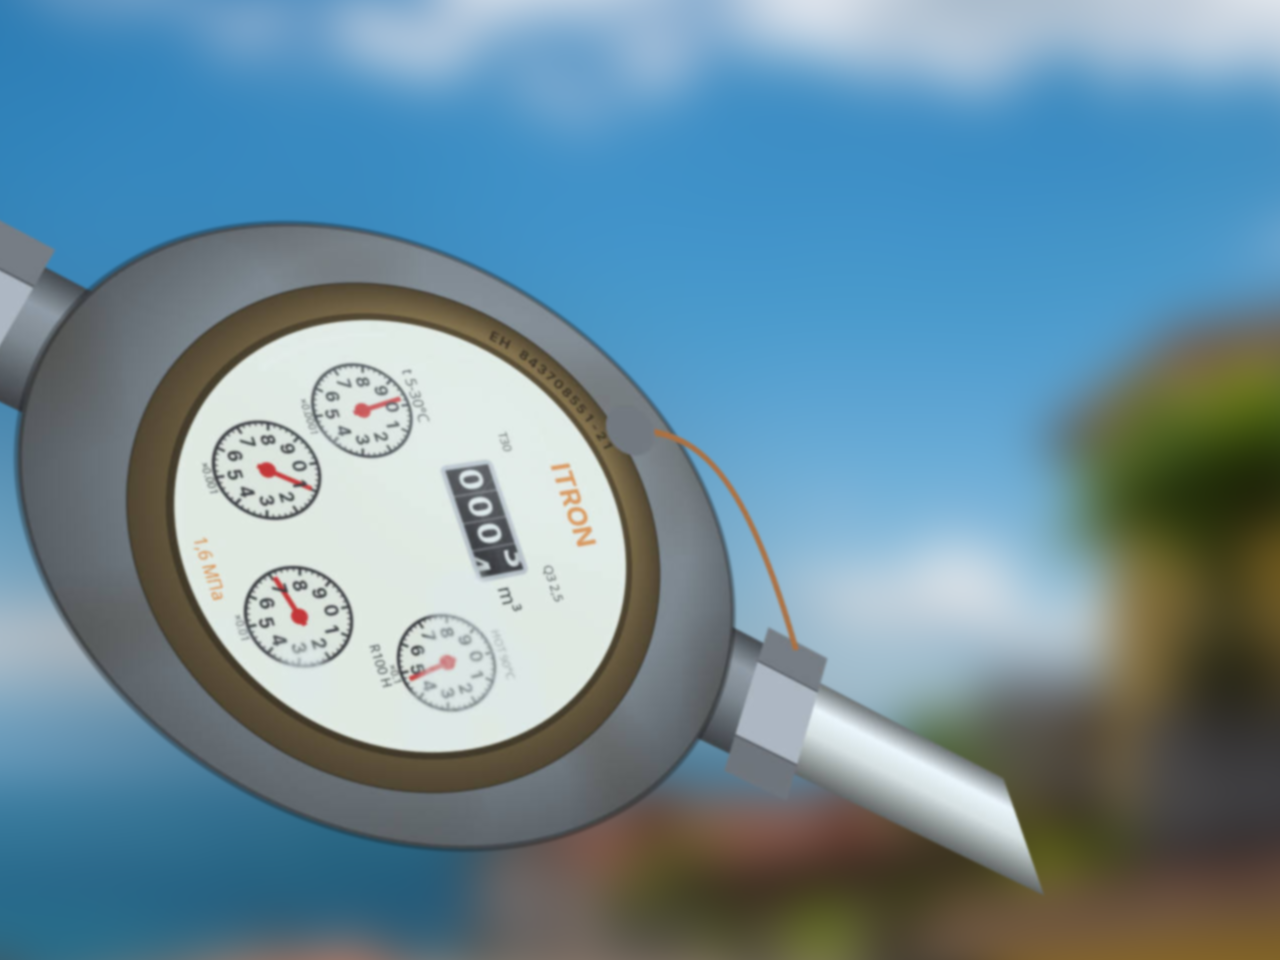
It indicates 3.4709 m³
